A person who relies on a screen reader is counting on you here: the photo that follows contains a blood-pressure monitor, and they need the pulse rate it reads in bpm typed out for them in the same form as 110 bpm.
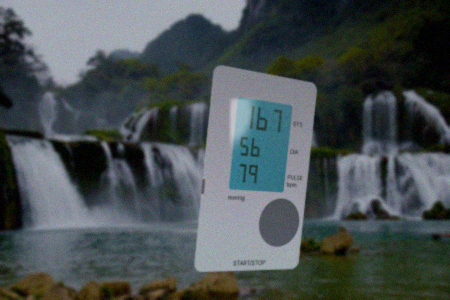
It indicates 79 bpm
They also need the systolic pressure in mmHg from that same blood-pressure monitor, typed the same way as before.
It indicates 167 mmHg
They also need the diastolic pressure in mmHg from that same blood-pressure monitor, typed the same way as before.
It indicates 56 mmHg
